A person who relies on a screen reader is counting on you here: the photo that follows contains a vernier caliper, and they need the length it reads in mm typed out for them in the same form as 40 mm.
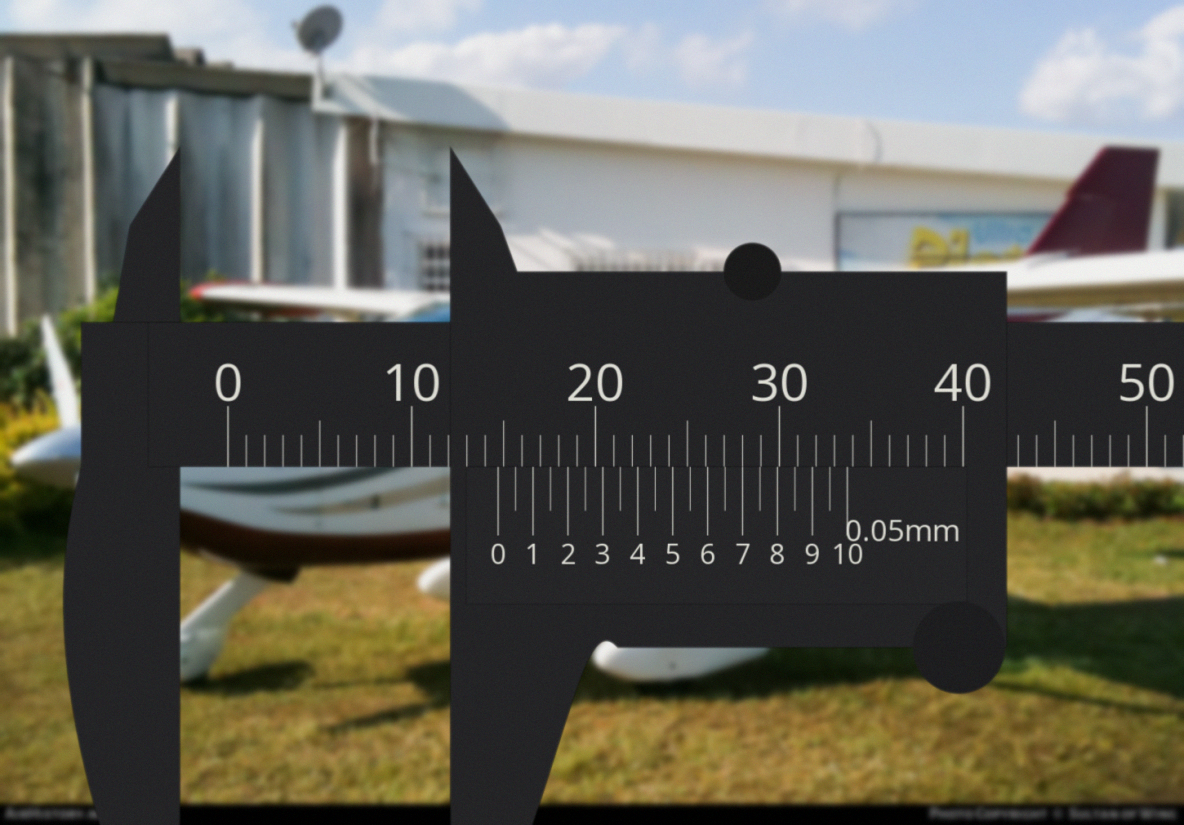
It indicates 14.7 mm
